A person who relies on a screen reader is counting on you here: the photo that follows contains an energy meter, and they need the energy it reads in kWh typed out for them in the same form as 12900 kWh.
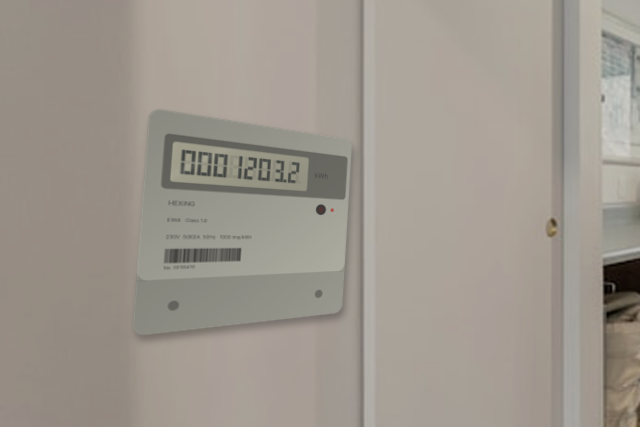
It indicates 1203.2 kWh
